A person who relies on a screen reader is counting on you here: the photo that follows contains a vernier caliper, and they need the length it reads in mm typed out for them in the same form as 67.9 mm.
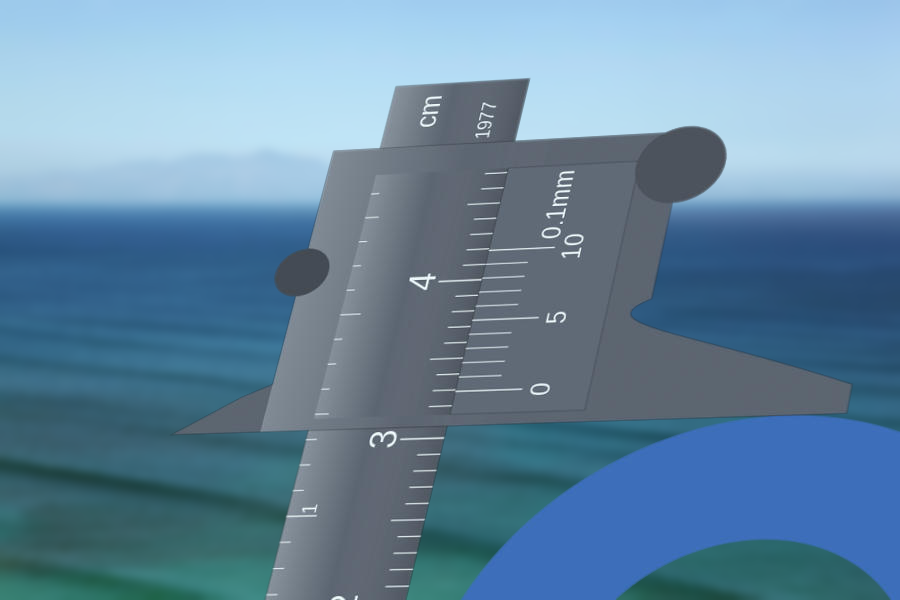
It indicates 32.9 mm
